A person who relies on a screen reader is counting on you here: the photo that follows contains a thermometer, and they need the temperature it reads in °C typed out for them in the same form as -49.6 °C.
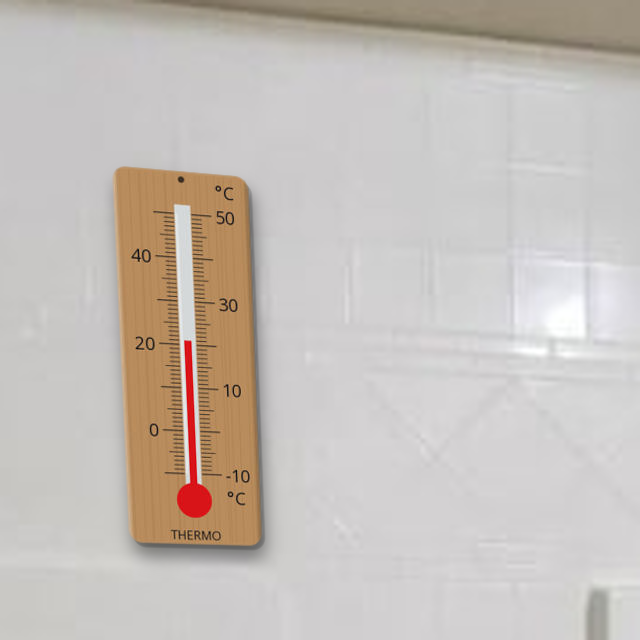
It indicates 21 °C
